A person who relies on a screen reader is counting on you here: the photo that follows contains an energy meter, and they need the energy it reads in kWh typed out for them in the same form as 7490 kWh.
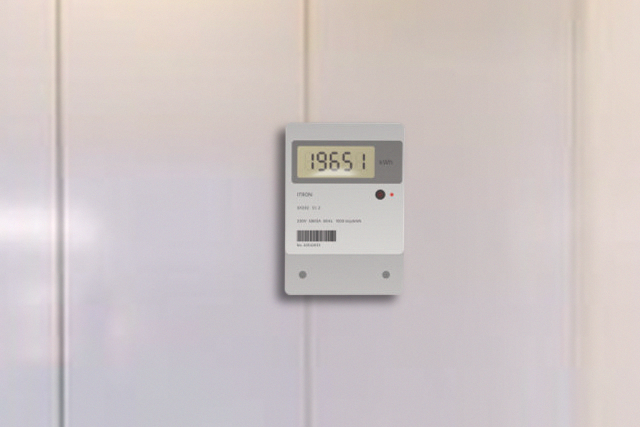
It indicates 19651 kWh
